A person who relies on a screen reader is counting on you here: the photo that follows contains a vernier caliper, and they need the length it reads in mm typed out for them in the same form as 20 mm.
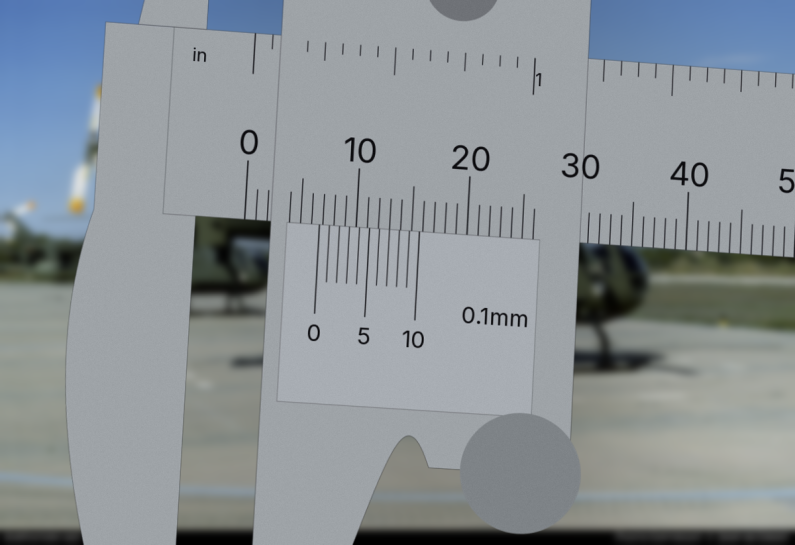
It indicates 6.7 mm
